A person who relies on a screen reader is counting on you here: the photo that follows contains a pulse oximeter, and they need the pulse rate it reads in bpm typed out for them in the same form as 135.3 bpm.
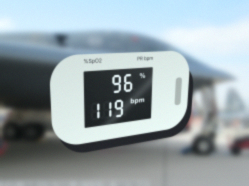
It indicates 119 bpm
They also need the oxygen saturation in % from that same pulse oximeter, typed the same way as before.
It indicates 96 %
